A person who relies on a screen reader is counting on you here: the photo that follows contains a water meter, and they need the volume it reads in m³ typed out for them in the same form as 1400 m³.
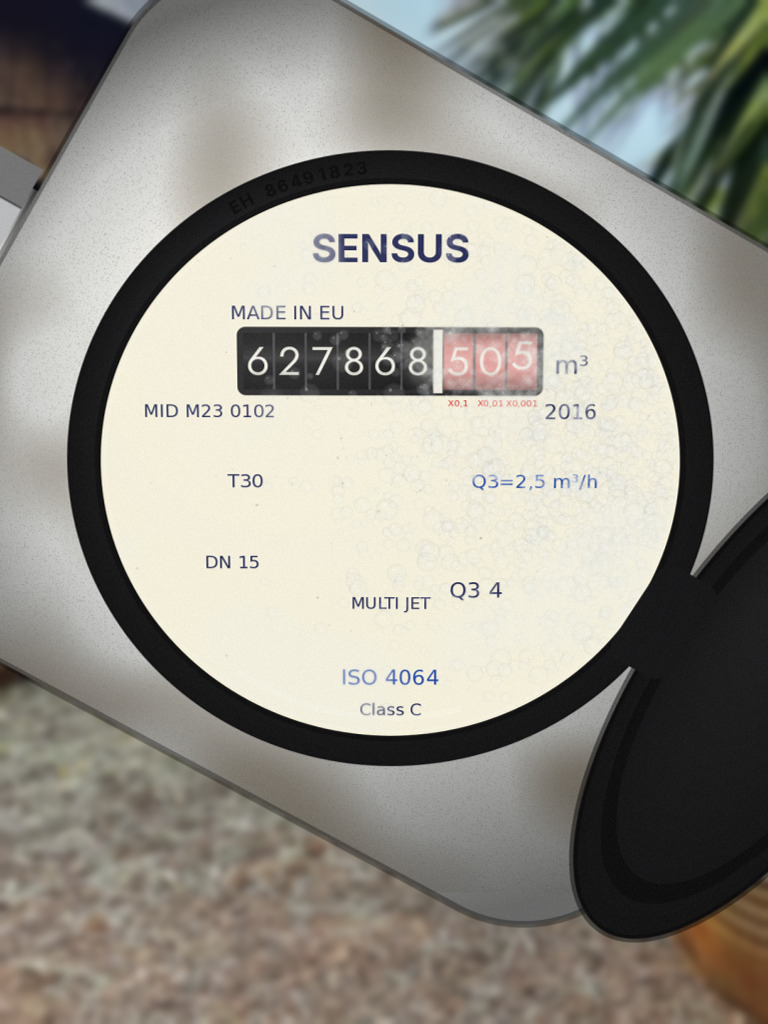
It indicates 627868.505 m³
